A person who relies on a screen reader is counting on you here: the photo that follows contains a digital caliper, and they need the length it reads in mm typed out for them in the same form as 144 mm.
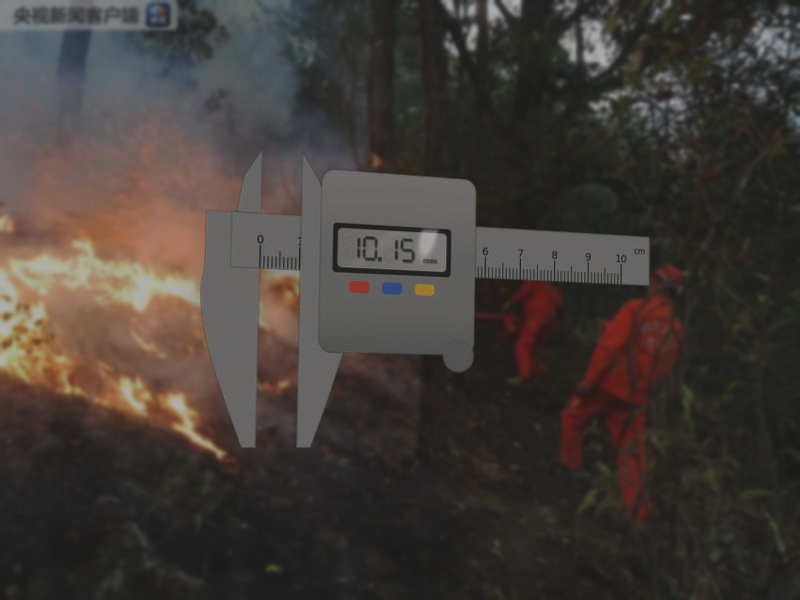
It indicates 10.15 mm
